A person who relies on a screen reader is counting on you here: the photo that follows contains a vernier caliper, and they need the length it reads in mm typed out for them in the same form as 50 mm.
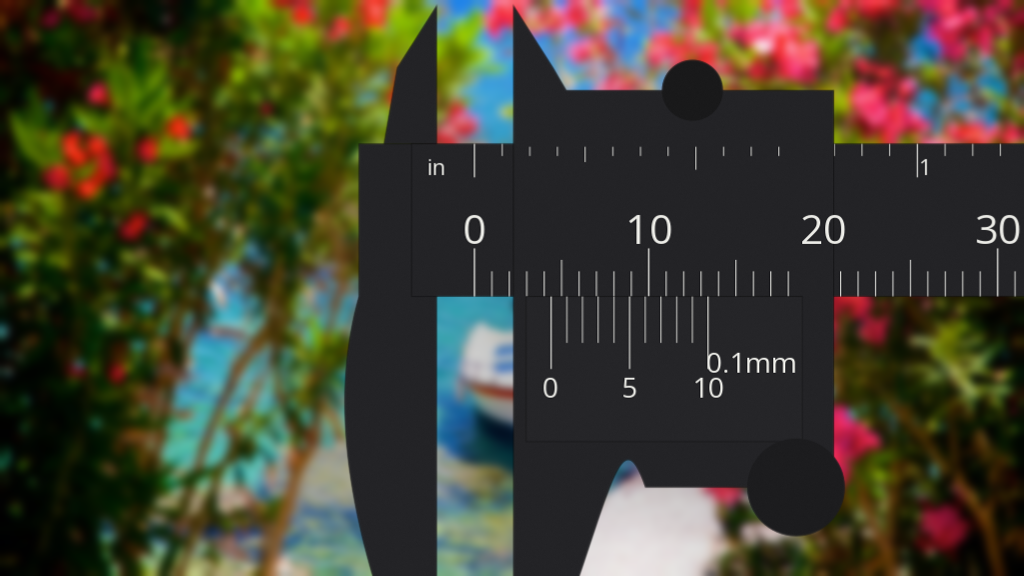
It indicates 4.4 mm
